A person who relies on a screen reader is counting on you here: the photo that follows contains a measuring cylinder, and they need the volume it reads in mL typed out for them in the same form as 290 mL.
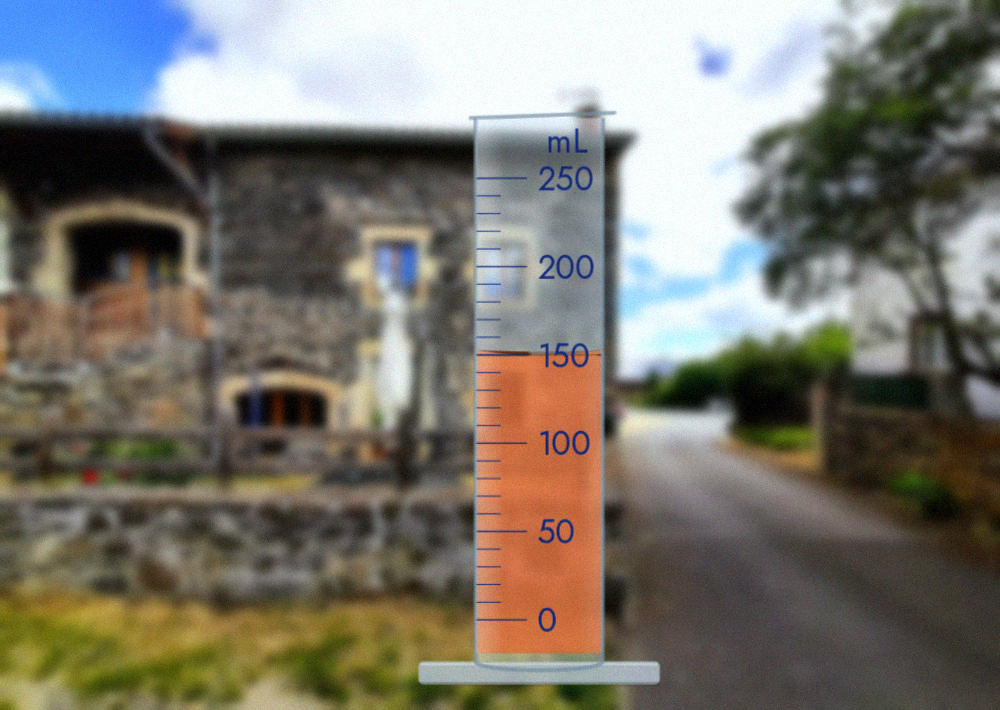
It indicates 150 mL
